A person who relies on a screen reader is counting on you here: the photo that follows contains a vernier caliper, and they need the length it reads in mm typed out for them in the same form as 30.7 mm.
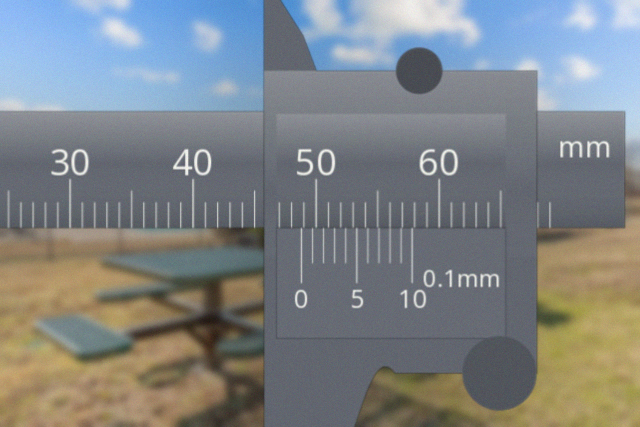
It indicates 48.8 mm
